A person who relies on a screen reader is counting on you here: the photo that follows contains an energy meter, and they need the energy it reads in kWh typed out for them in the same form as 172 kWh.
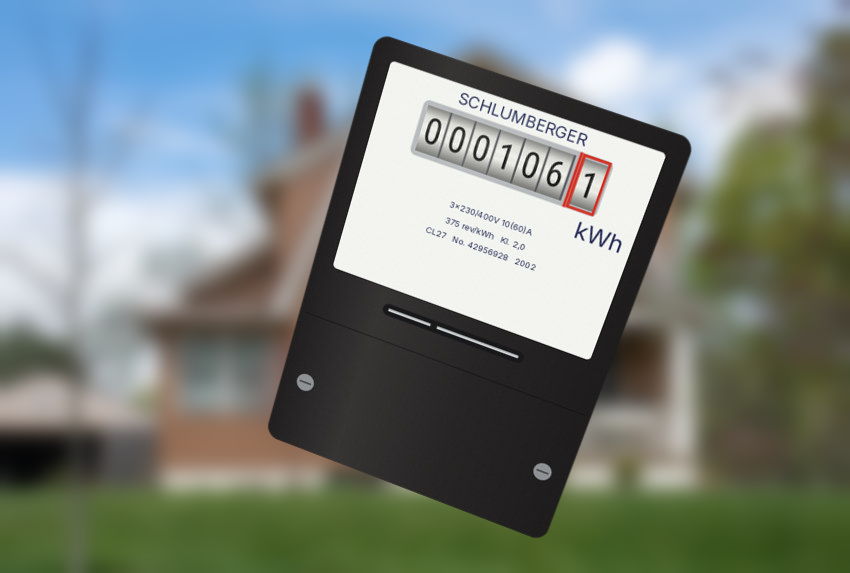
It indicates 106.1 kWh
